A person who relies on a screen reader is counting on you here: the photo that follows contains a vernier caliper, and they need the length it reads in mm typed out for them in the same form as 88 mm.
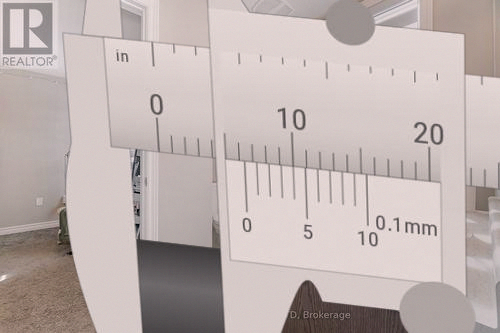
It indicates 6.4 mm
